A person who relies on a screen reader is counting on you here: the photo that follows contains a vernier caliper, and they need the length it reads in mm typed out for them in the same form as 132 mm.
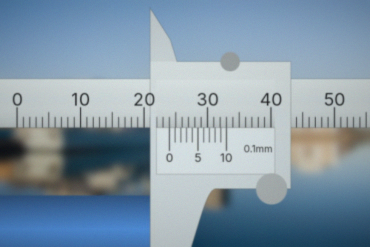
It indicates 24.0 mm
